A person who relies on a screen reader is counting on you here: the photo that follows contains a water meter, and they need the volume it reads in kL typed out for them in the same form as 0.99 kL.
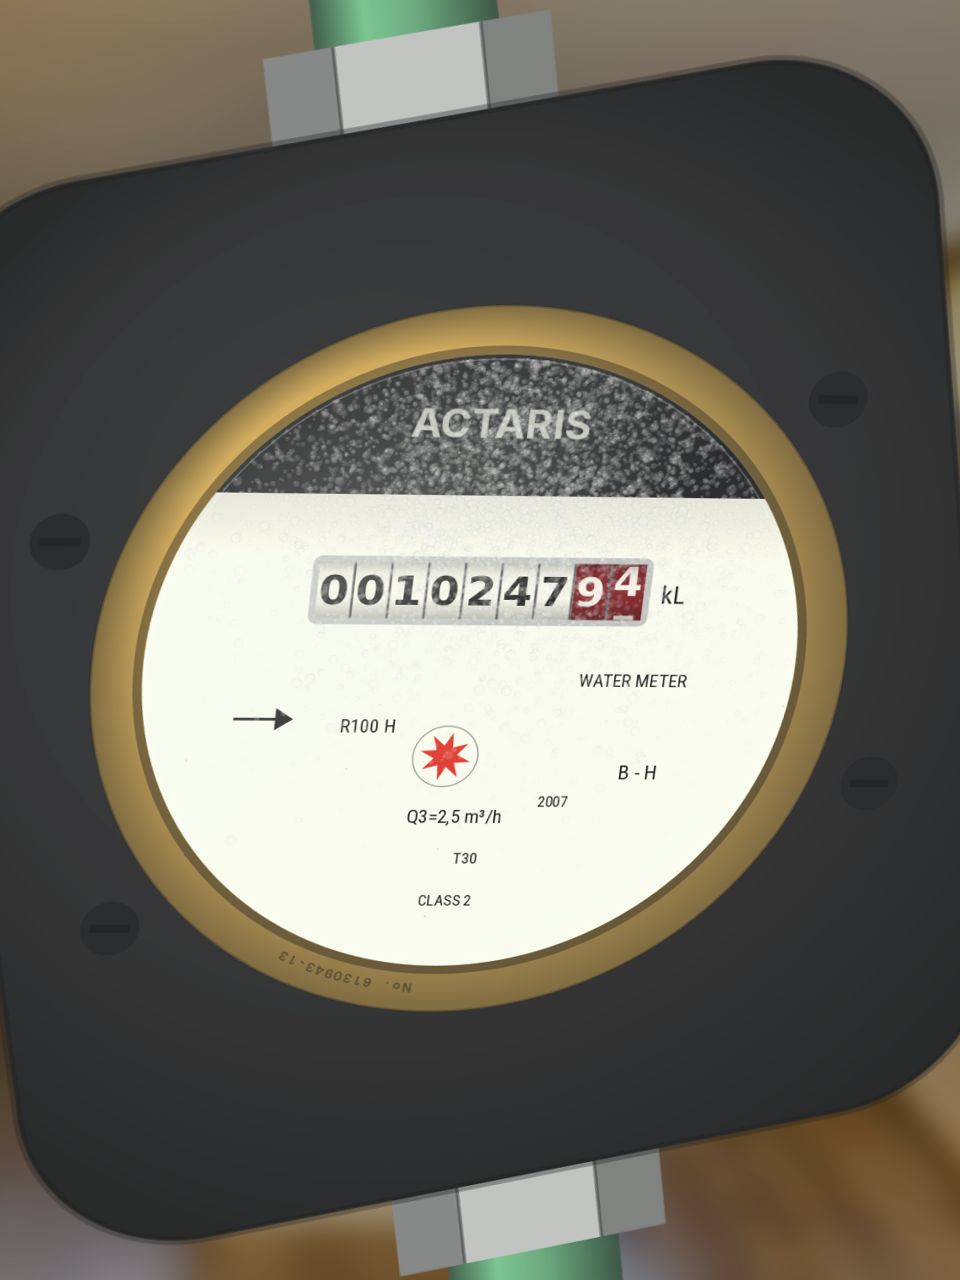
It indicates 10247.94 kL
